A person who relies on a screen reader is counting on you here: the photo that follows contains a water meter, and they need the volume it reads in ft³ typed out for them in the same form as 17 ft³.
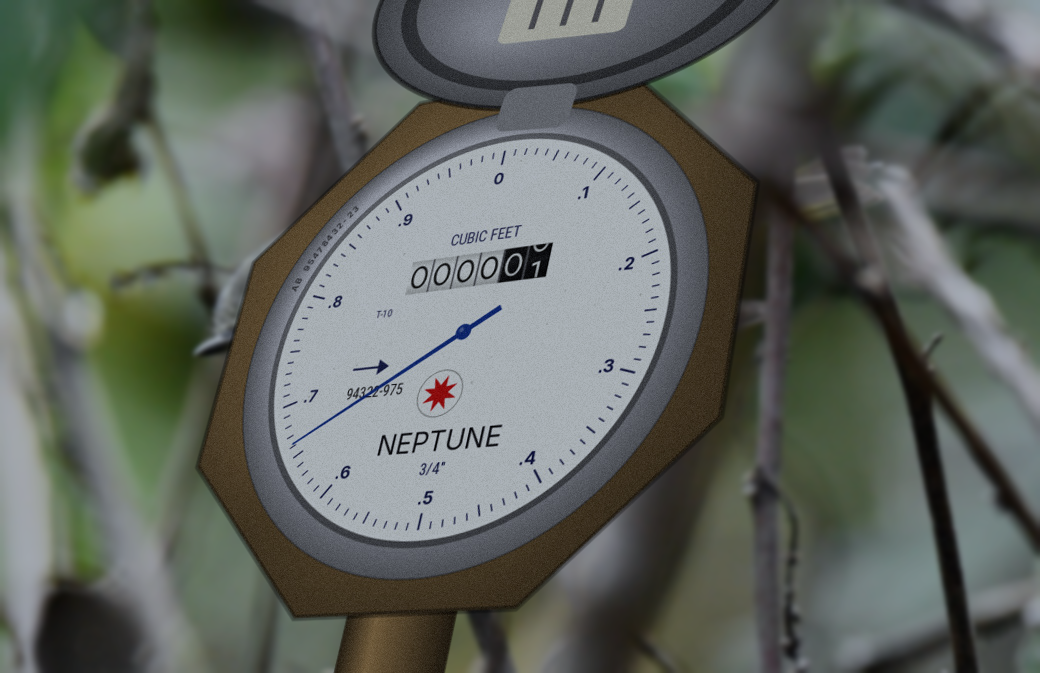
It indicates 0.66 ft³
